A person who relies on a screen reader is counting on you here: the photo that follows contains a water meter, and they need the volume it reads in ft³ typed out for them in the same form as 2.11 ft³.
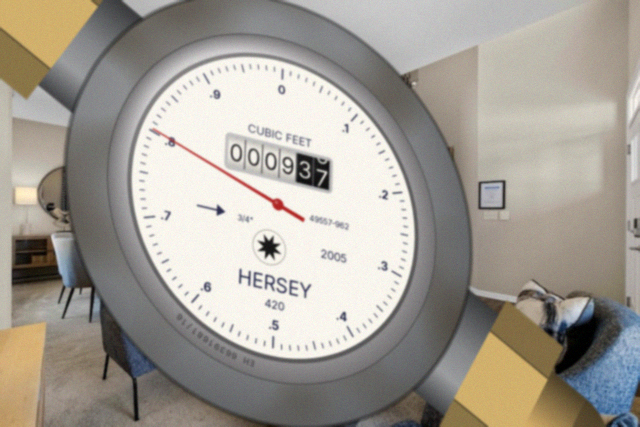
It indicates 936.80 ft³
